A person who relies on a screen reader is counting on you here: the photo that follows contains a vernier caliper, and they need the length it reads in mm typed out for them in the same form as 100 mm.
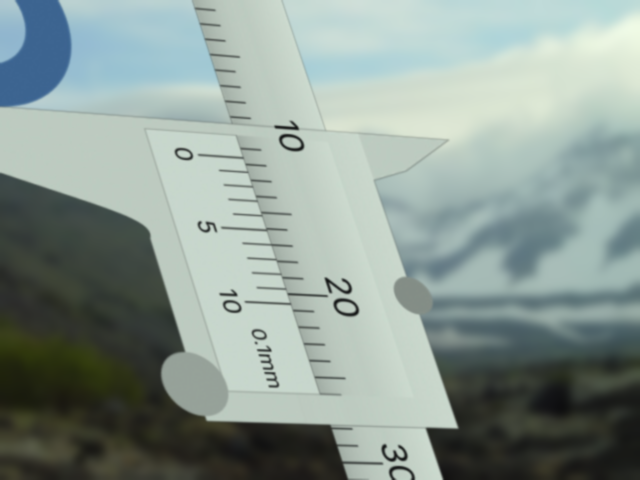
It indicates 11.6 mm
